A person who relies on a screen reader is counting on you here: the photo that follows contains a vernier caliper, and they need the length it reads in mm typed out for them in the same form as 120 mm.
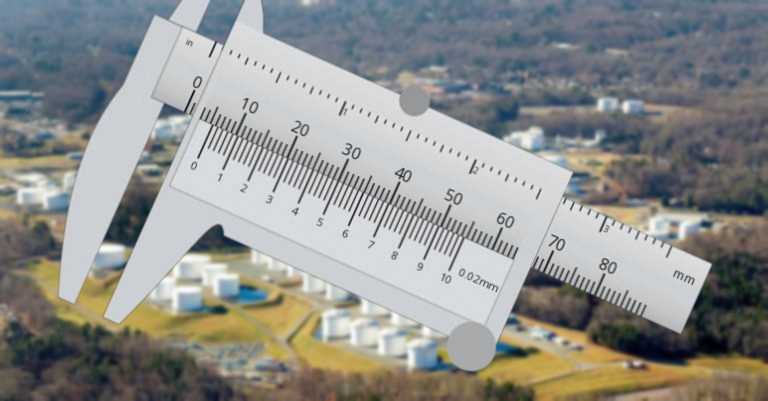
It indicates 5.5 mm
